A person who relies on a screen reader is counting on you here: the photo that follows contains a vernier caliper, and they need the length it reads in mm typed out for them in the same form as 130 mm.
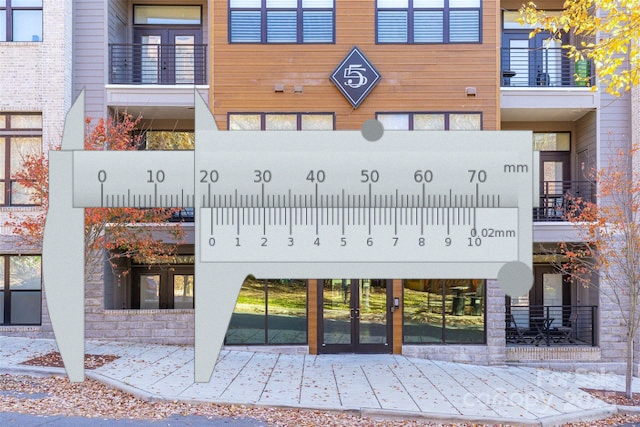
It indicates 20.5 mm
